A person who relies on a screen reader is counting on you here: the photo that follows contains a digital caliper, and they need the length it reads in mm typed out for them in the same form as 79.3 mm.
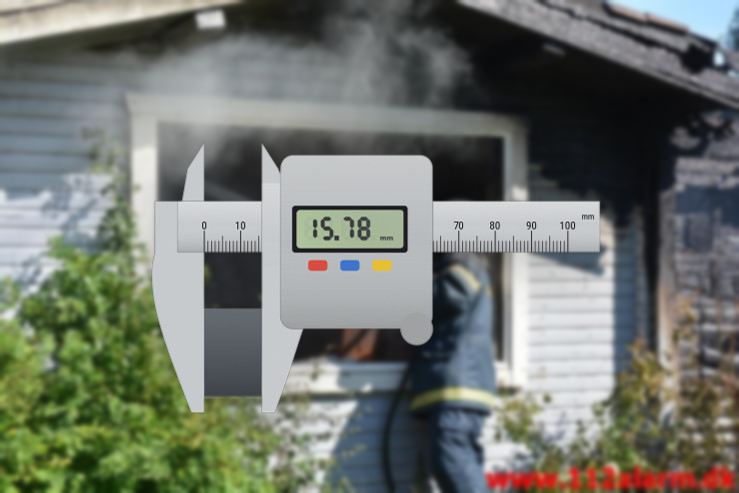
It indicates 15.78 mm
